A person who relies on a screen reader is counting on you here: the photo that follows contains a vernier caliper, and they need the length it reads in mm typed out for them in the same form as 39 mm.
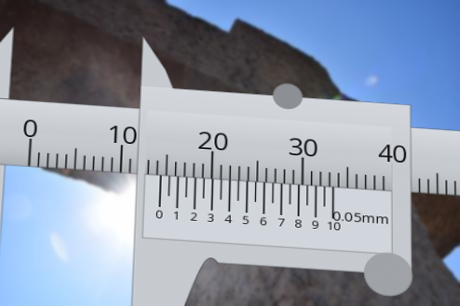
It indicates 14.4 mm
